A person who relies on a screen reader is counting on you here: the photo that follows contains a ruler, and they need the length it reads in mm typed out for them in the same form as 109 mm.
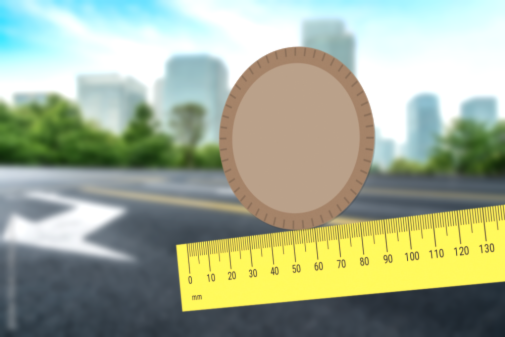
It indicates 70 mm
